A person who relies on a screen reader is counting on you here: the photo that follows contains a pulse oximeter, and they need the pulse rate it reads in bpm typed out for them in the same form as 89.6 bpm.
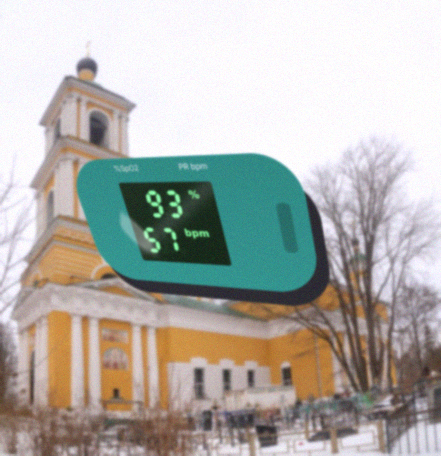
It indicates 57 bpm
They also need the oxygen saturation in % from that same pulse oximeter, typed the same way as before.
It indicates 93 %
